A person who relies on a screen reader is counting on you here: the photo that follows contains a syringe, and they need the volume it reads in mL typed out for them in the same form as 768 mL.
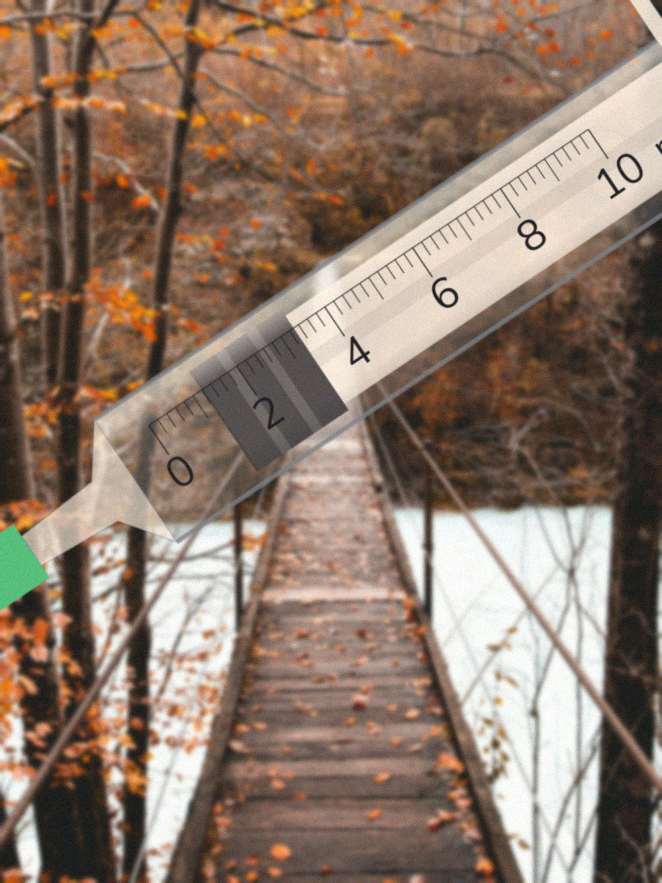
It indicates 1.2 mL
